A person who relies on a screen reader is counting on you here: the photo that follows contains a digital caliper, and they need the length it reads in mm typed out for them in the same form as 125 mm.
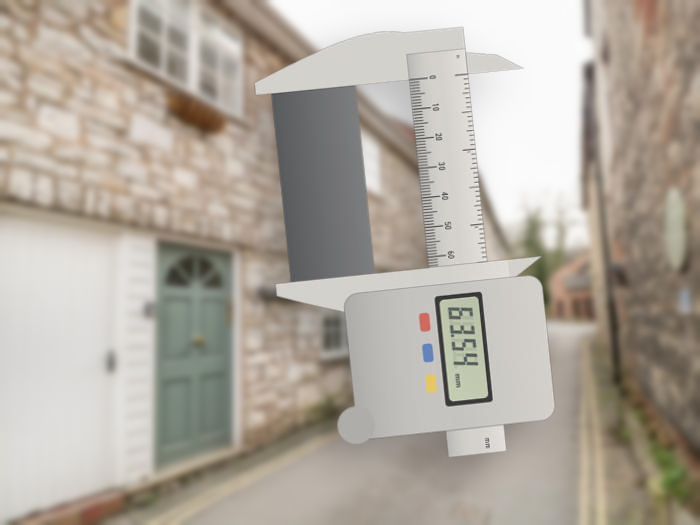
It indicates 63.54 mm
